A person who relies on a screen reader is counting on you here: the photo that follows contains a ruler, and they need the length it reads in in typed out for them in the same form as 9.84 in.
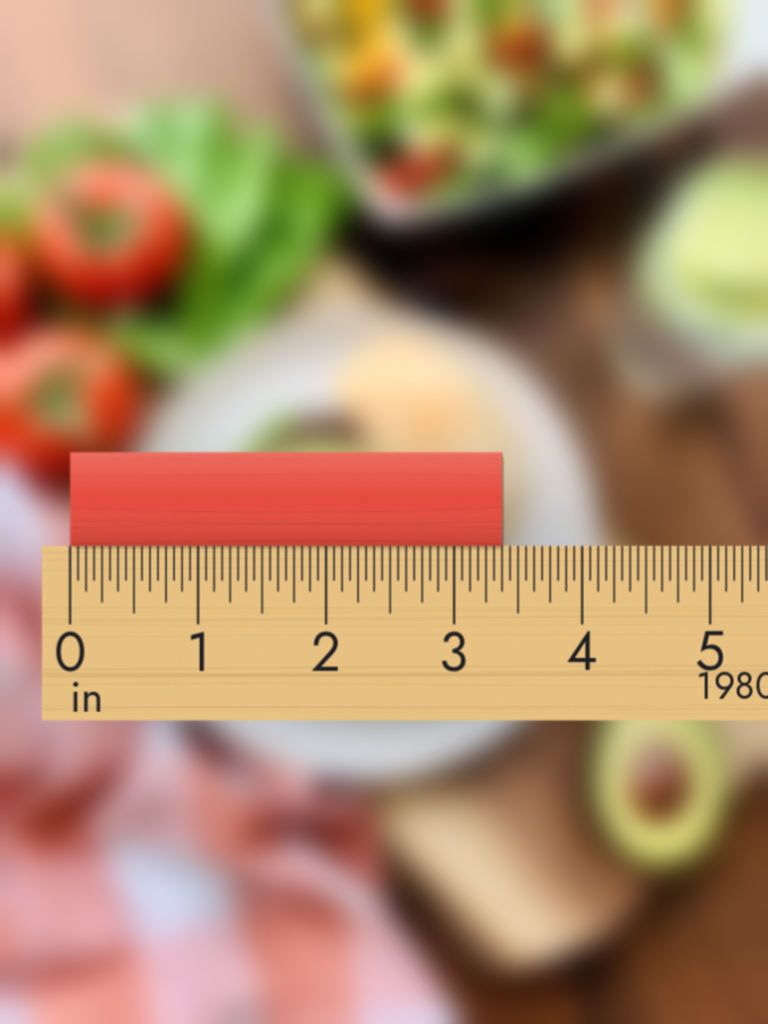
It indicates 3.375 in
